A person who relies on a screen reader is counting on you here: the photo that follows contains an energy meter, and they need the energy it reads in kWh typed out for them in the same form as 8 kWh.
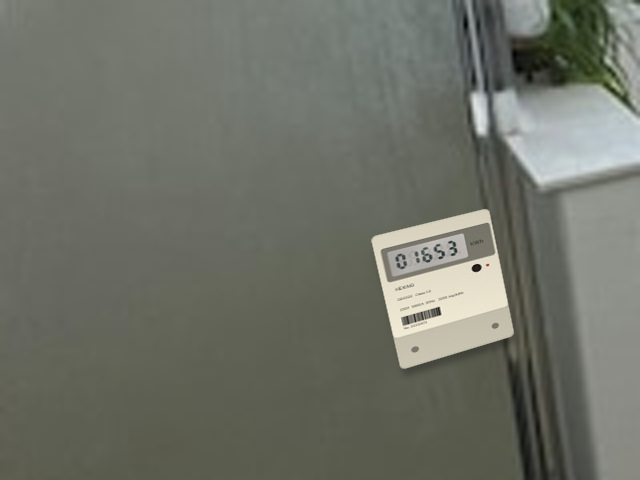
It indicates 1653 kWh
